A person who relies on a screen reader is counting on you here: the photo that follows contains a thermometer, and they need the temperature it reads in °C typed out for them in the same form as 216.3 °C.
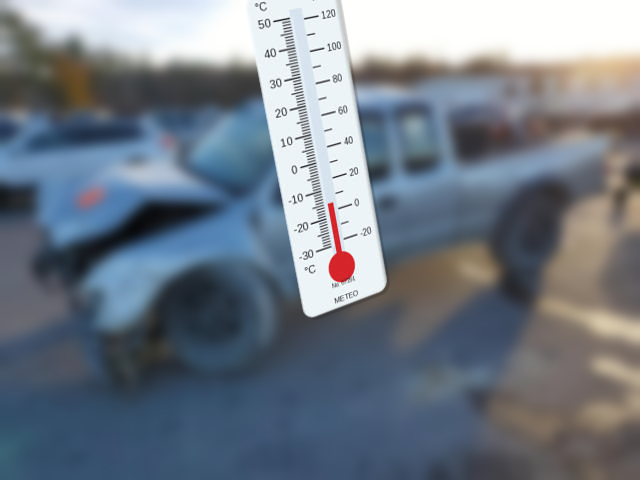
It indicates -15 °C
